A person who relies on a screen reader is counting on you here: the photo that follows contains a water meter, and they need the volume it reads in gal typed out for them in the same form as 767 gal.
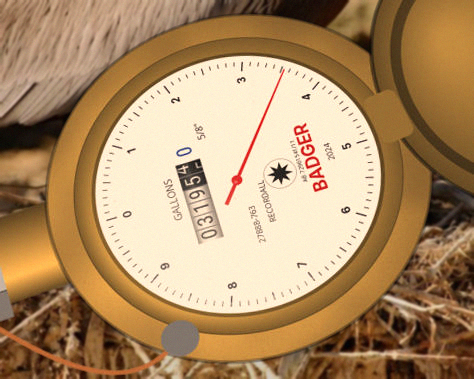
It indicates 319543.5 gal
